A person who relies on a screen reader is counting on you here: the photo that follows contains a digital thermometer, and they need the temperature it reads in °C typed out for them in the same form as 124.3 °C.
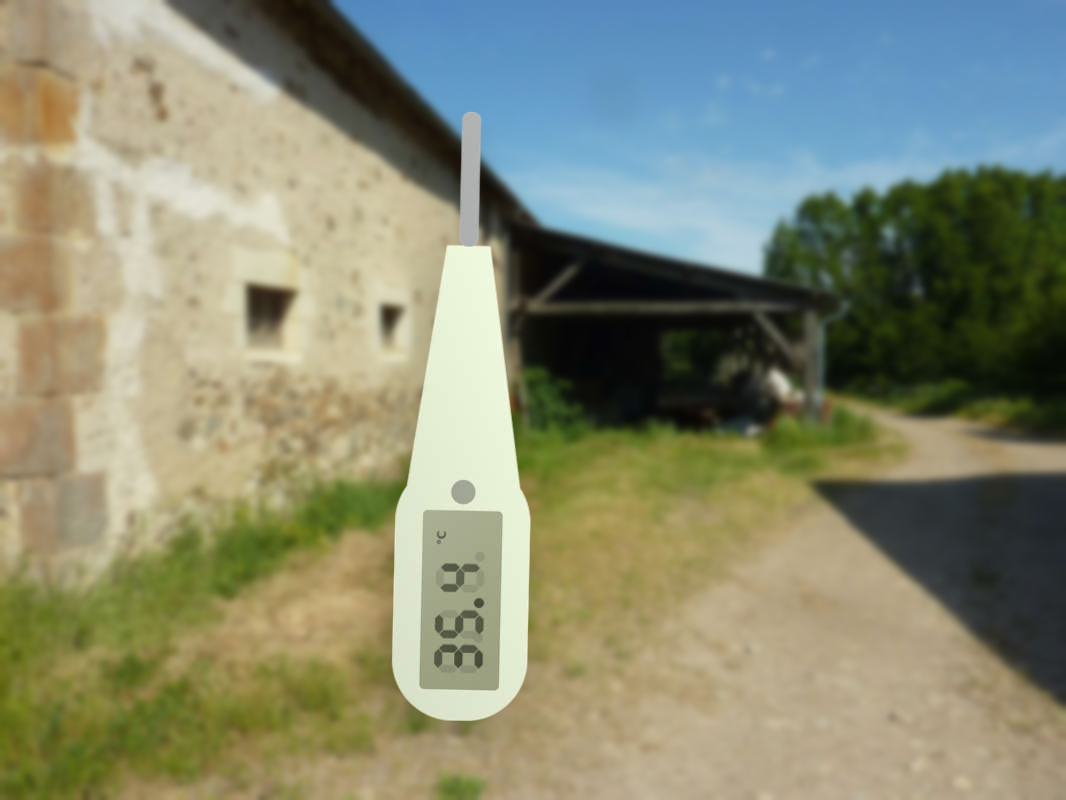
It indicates 35.4 °C
